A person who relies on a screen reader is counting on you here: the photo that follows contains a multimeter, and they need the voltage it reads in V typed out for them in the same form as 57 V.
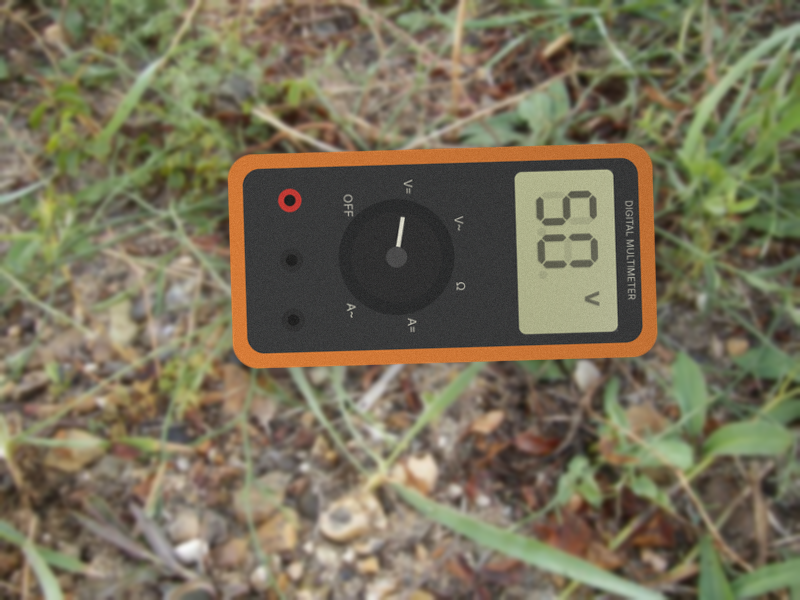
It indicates 50 V
